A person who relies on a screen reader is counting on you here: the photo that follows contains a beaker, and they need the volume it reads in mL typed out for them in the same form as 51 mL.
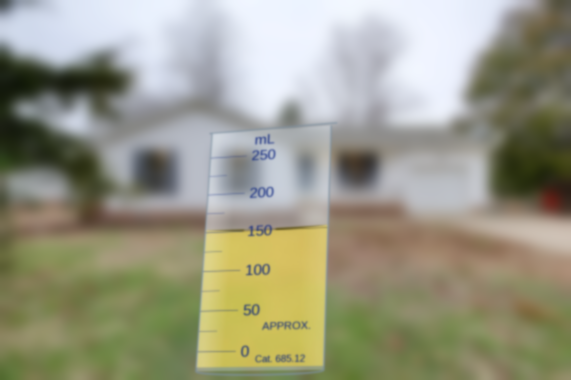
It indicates 150 mL
